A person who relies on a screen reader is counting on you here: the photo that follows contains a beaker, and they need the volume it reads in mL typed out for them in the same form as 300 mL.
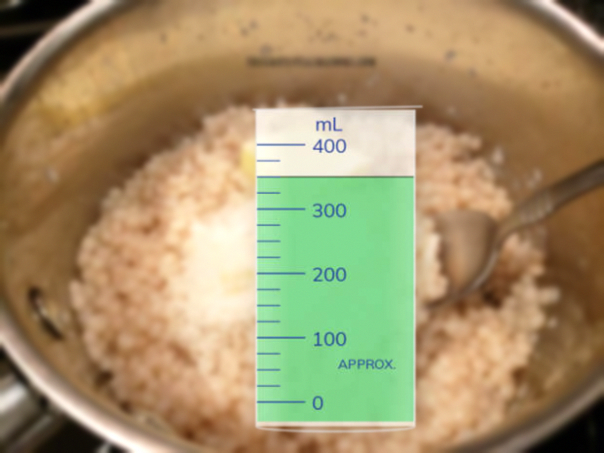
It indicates 350 mL
